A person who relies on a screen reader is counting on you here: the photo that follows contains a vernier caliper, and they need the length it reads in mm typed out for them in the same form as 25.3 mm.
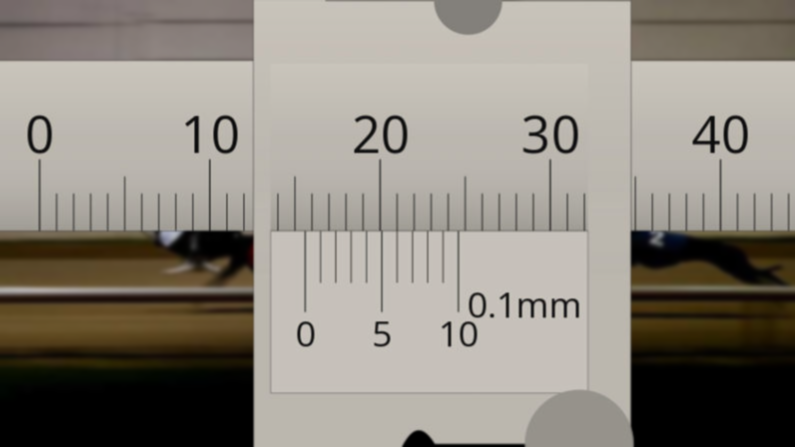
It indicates 15.6 mm
